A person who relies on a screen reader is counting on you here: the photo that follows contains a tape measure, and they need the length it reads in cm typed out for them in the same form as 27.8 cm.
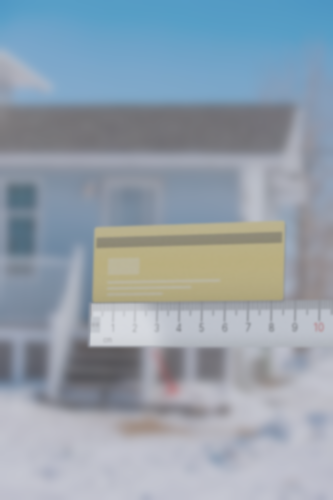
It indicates 8.5 cm
